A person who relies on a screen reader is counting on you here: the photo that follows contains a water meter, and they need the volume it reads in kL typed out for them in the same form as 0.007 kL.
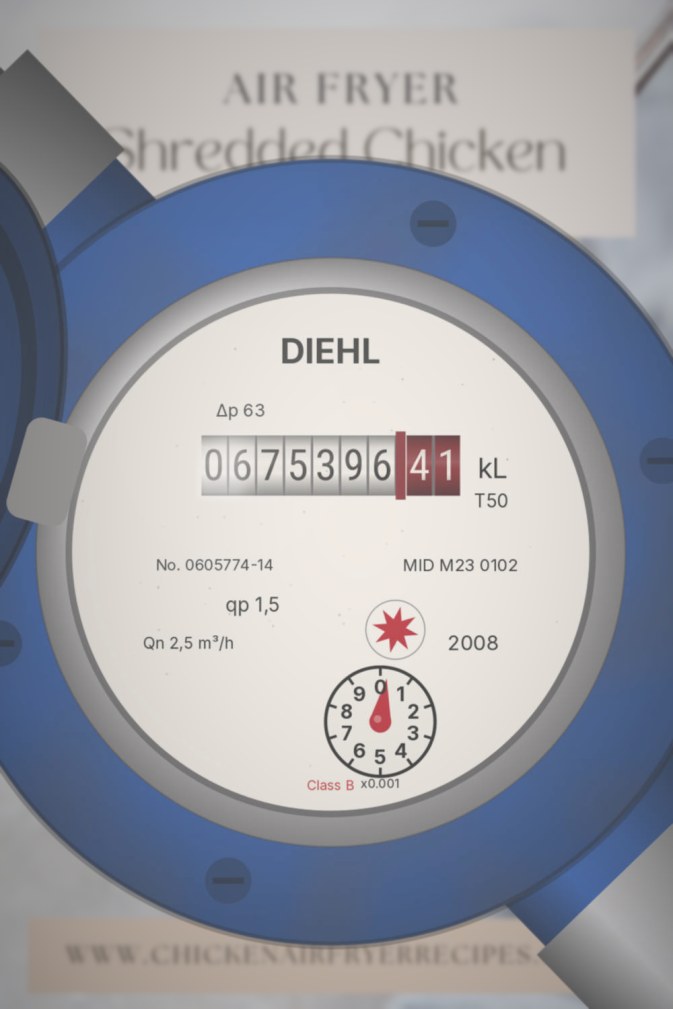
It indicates 675396.410 kL
